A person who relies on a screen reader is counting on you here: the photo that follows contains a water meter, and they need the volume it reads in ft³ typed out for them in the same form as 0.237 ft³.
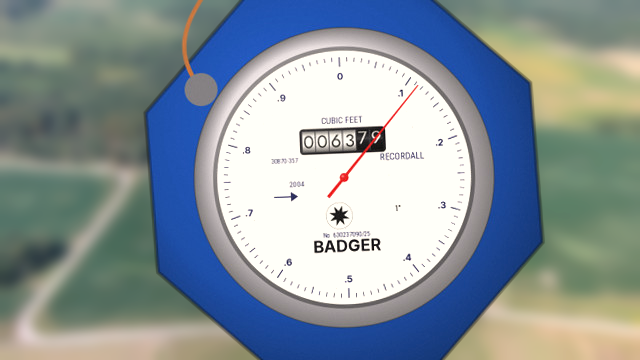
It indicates 6379.11 ft³
